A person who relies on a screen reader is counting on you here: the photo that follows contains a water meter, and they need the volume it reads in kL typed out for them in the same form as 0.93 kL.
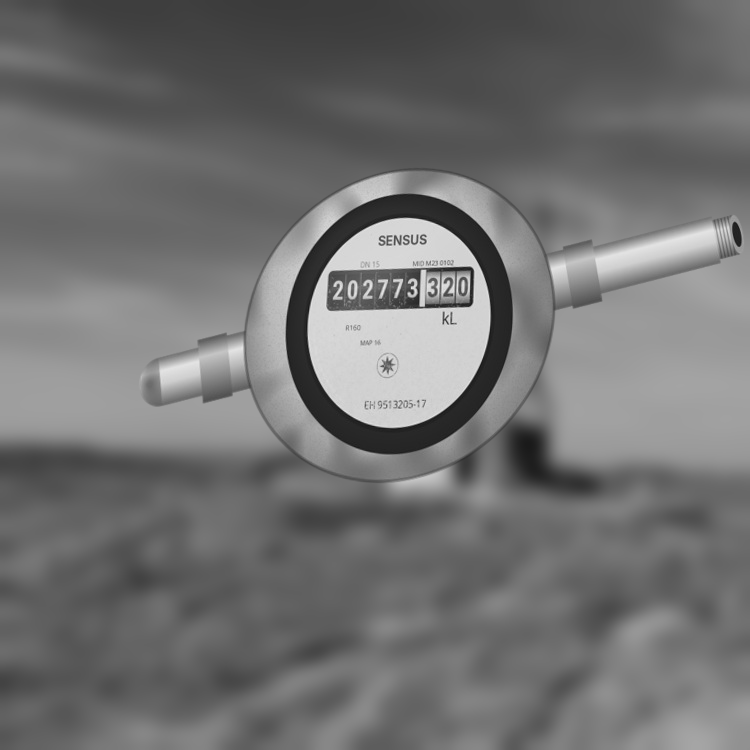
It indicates 202773.320 kL
